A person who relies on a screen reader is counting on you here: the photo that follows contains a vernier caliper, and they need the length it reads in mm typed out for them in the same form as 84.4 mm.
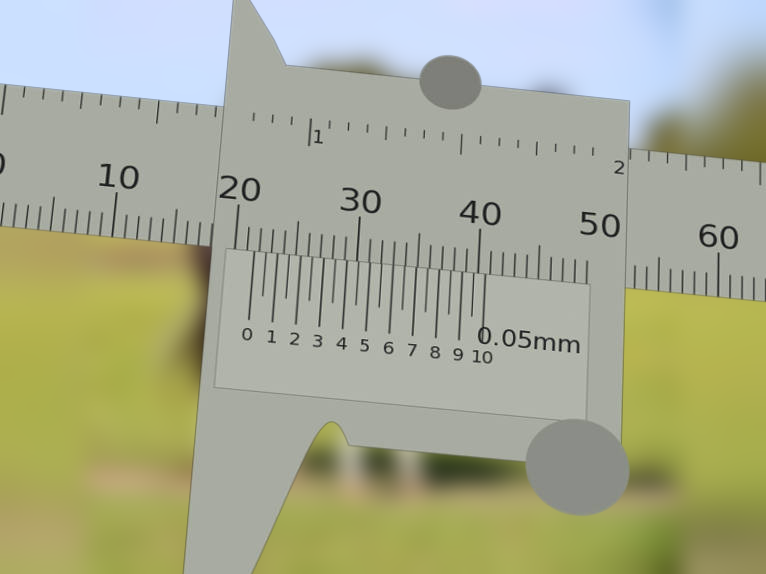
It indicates 21.6 mm
